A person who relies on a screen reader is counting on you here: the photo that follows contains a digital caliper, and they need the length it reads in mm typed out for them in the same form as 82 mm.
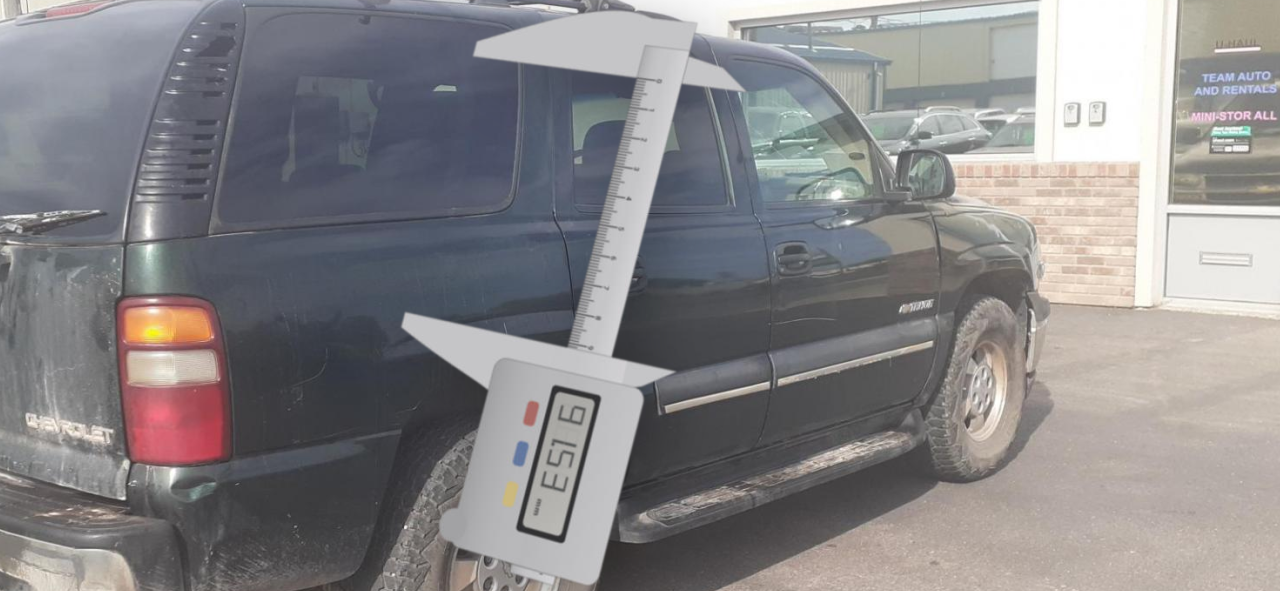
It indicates 91.53 mm
